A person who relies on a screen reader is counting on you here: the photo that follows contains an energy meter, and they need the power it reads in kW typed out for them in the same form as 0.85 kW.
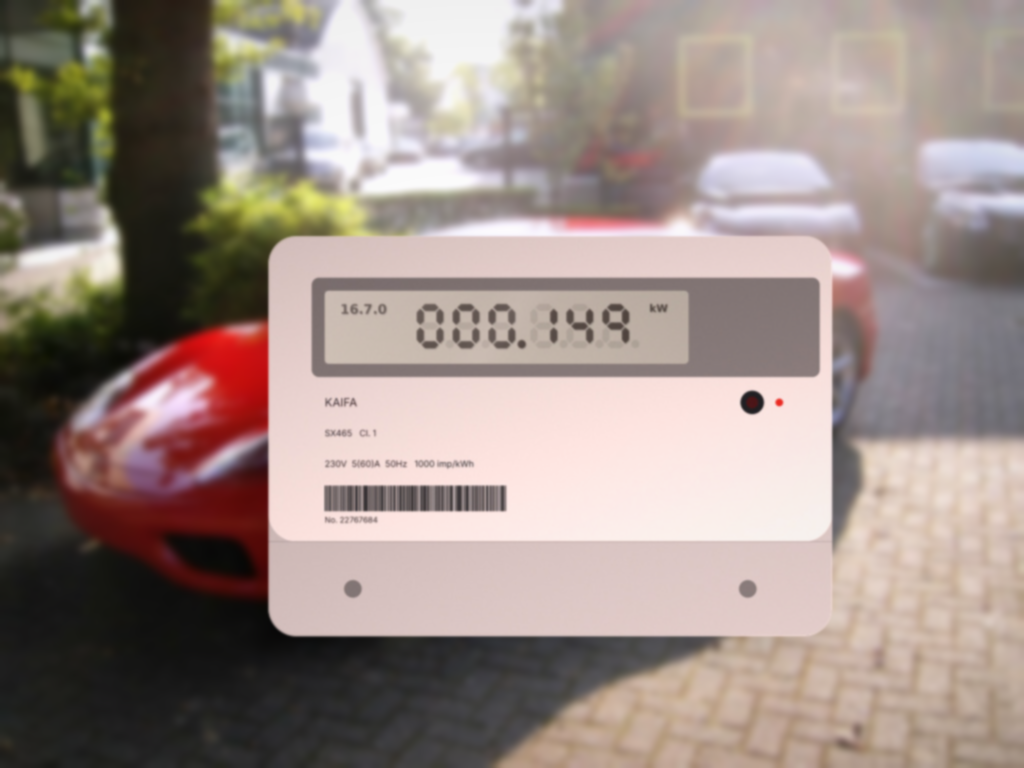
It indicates 0.149 kW
